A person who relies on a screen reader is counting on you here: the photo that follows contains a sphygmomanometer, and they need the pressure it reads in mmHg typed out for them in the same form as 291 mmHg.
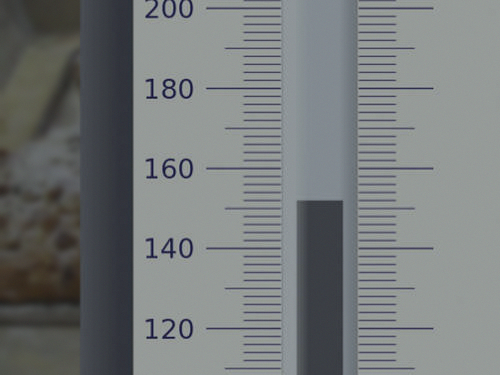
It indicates 152 mmHg
